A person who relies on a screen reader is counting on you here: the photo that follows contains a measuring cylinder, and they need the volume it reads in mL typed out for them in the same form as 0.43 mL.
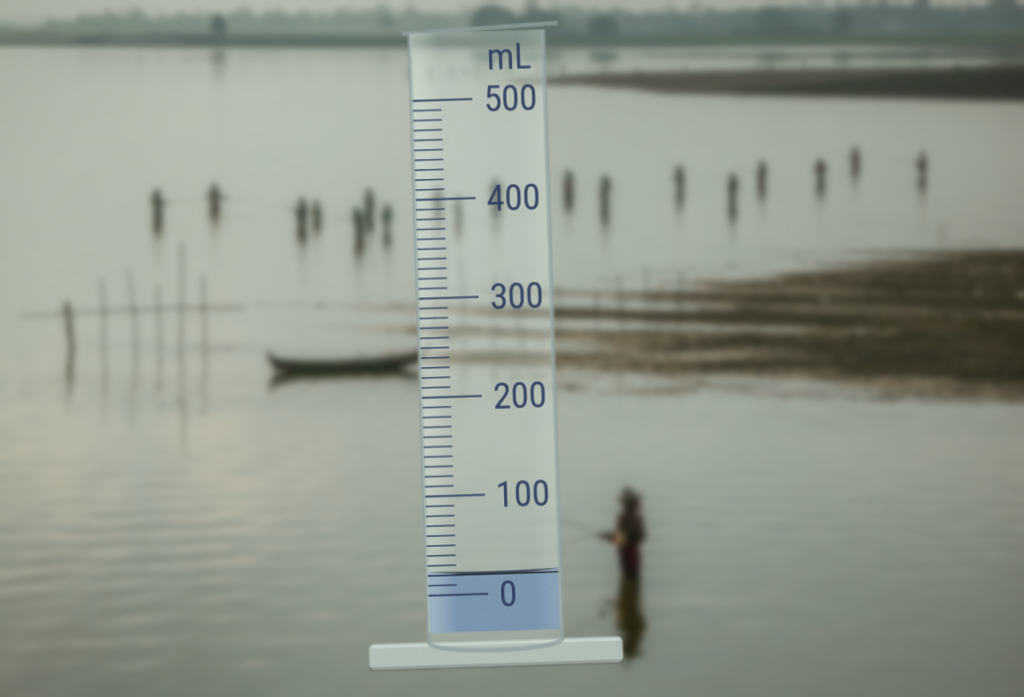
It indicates 20 mL
